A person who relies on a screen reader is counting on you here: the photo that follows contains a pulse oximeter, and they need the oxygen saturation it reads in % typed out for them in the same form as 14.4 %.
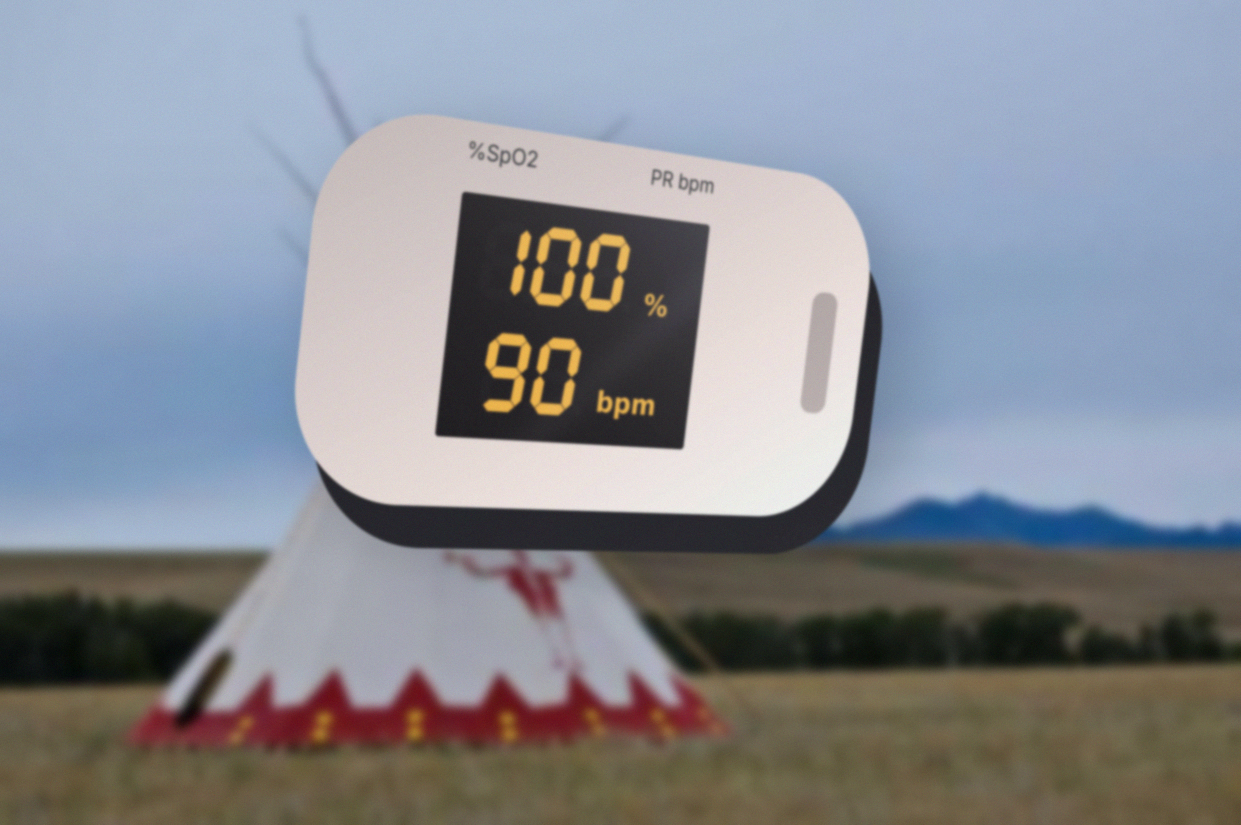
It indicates 100 %
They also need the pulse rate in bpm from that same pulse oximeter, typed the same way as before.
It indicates 90 bpm
